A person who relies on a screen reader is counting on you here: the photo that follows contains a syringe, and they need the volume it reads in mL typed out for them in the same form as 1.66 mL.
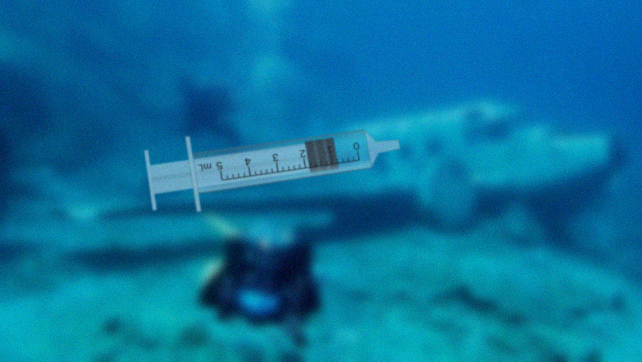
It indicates 0.8 mL
